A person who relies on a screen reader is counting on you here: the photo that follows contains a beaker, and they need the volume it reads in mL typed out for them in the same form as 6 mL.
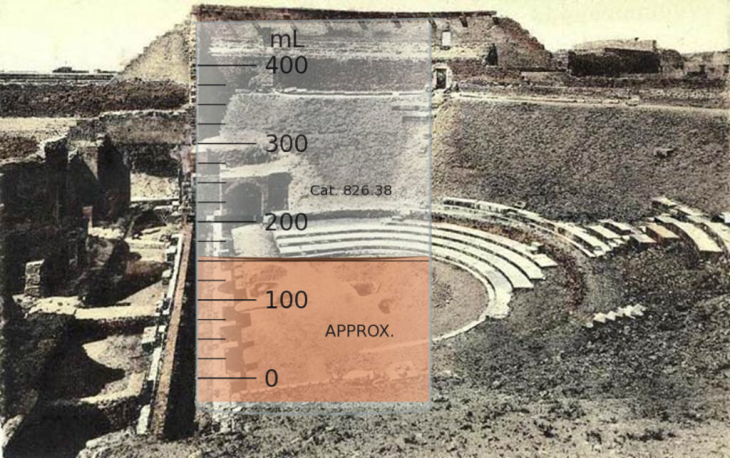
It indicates 150 mL
